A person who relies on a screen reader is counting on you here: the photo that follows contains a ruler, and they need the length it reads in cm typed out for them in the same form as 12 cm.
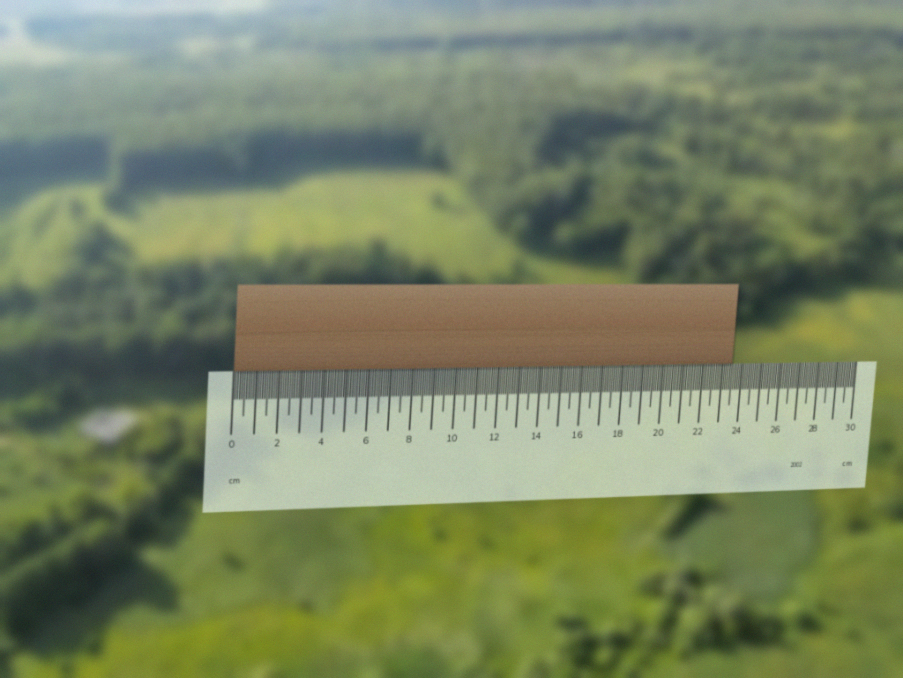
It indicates 23.5 cm
